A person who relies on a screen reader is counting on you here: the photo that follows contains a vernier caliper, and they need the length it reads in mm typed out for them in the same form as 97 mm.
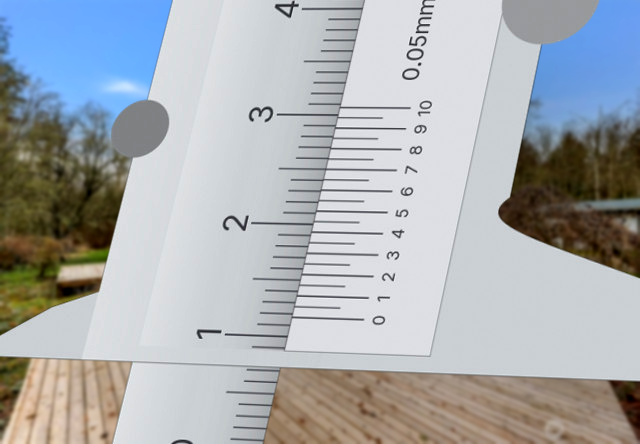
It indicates 11.7 mm
